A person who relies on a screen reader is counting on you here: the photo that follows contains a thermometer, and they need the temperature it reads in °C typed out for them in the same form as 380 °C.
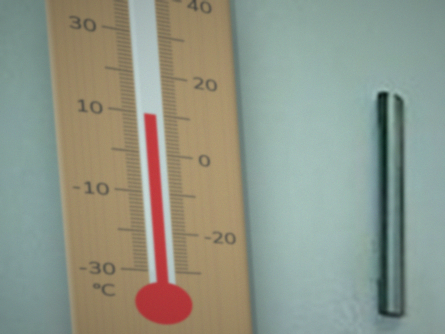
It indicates 10 °C
